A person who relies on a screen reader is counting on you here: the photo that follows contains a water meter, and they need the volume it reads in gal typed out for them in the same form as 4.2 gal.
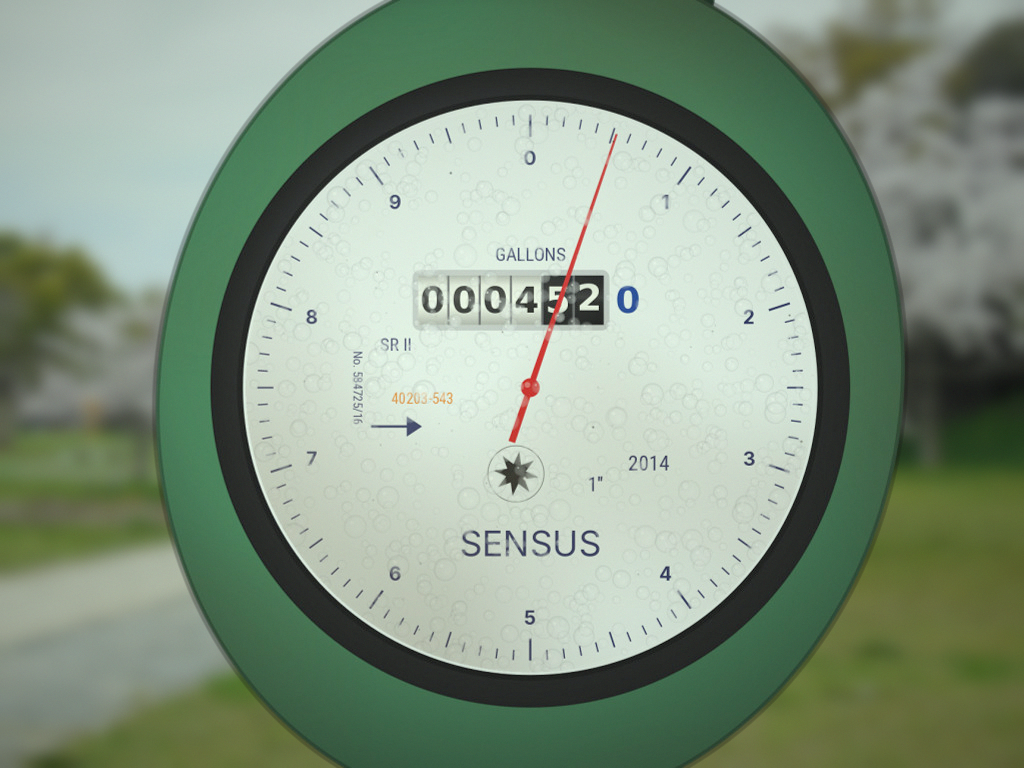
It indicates 4520.5 gal
